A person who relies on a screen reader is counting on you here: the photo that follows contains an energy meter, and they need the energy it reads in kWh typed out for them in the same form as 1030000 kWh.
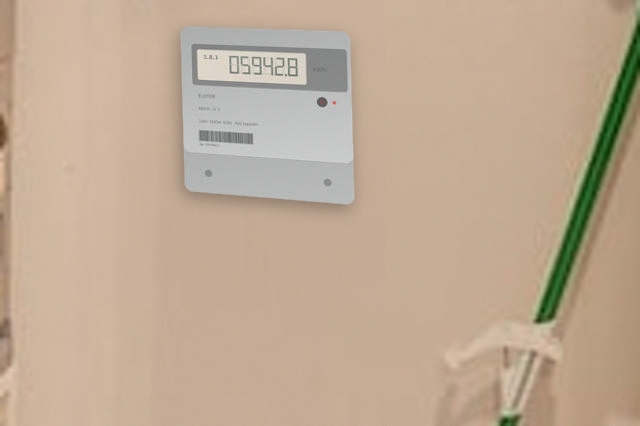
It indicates 5942.8 kWh
